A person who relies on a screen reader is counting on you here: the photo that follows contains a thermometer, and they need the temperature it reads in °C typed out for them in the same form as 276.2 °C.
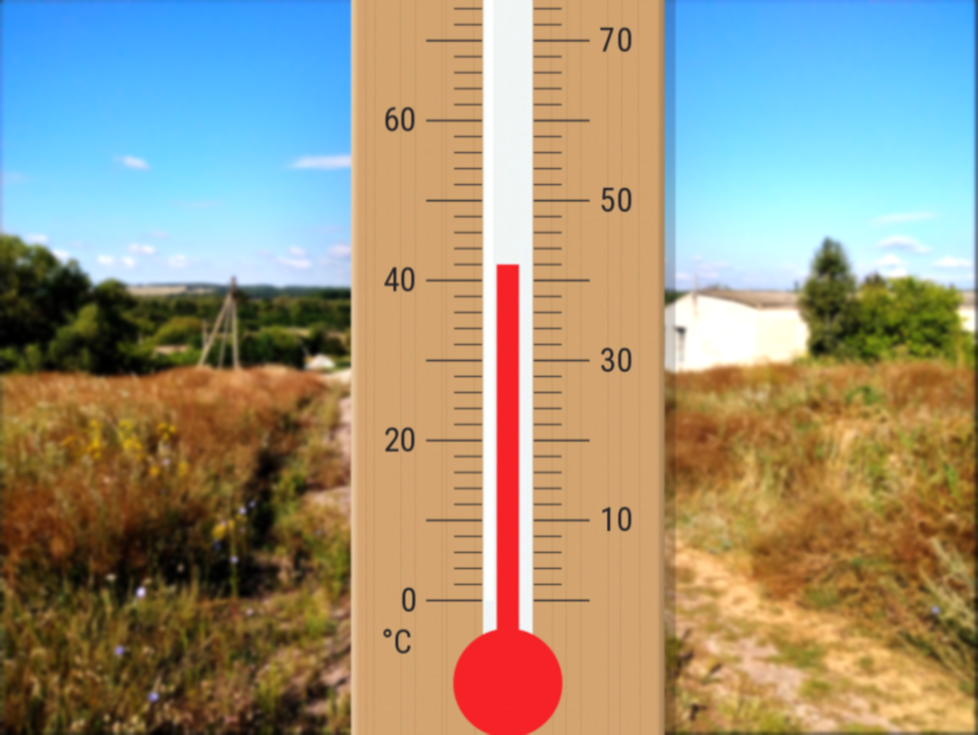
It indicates 42 °C
